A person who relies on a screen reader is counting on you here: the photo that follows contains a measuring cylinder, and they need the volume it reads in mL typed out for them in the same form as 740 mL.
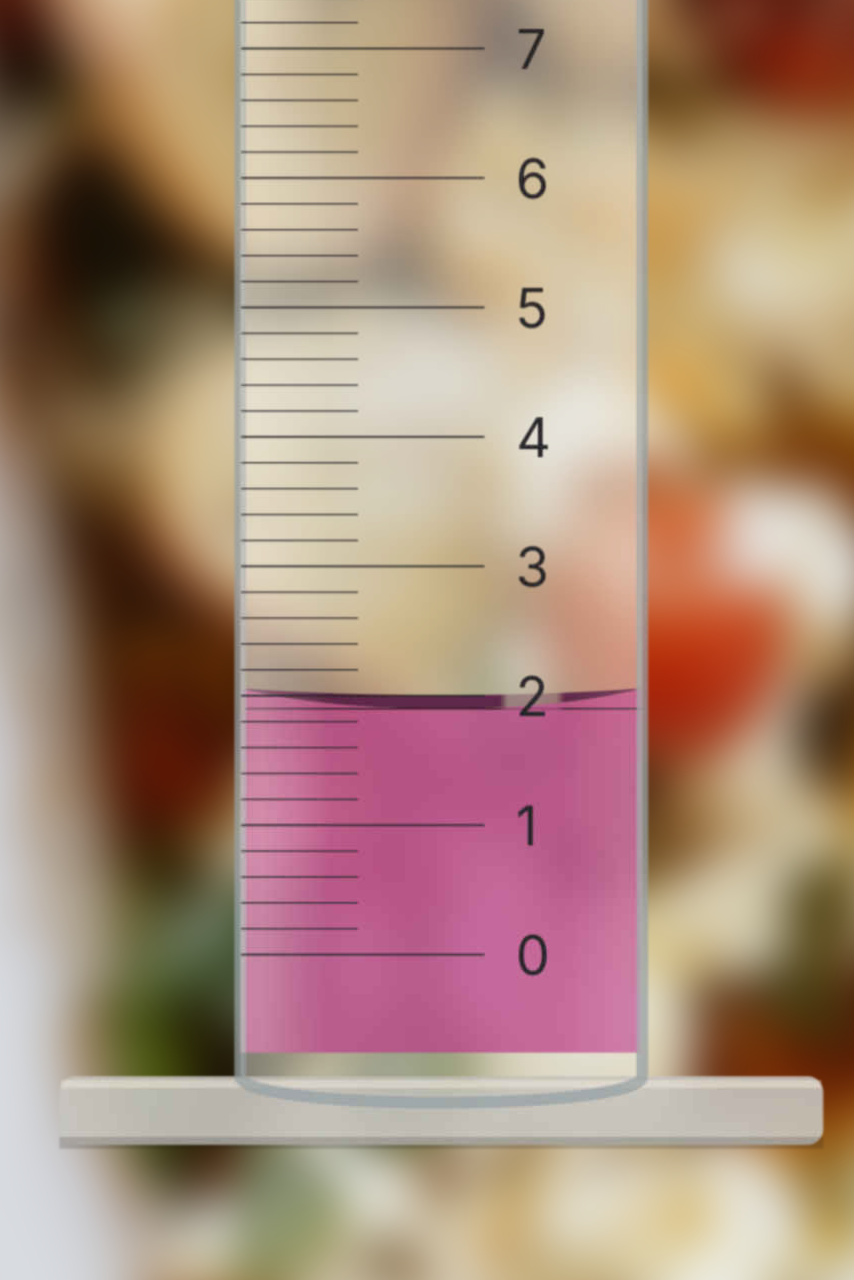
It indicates 1.9 mL
